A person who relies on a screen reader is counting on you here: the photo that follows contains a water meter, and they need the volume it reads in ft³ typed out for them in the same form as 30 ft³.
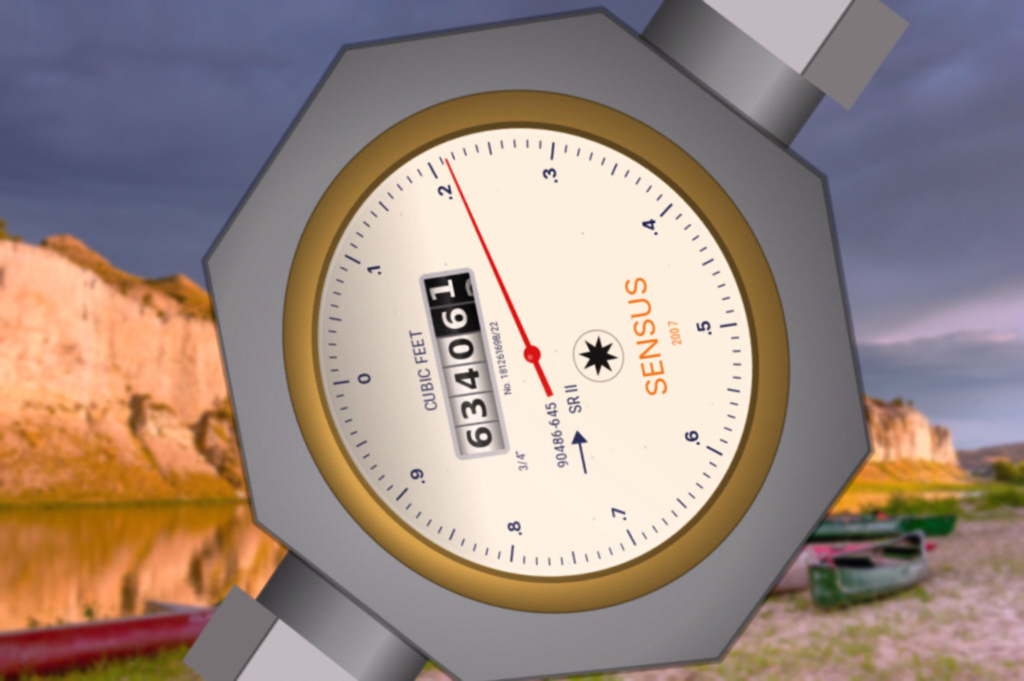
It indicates 634061.21 ft³
